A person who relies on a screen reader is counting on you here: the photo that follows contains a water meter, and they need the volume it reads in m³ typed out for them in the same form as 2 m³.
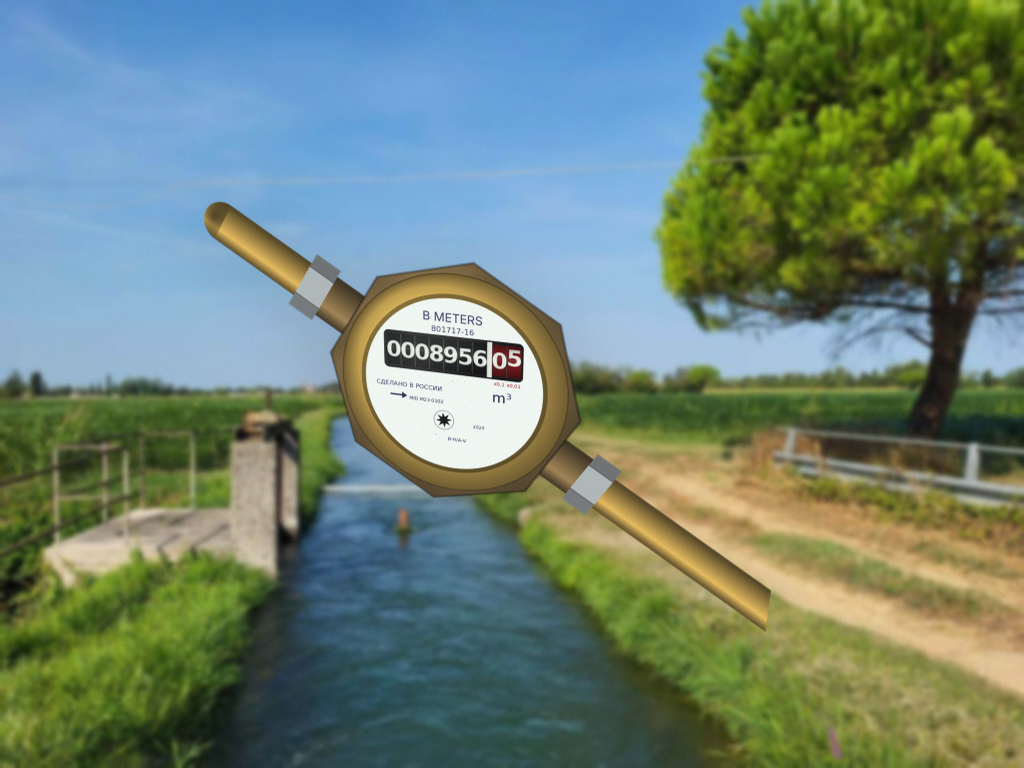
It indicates 8956.05 m³
